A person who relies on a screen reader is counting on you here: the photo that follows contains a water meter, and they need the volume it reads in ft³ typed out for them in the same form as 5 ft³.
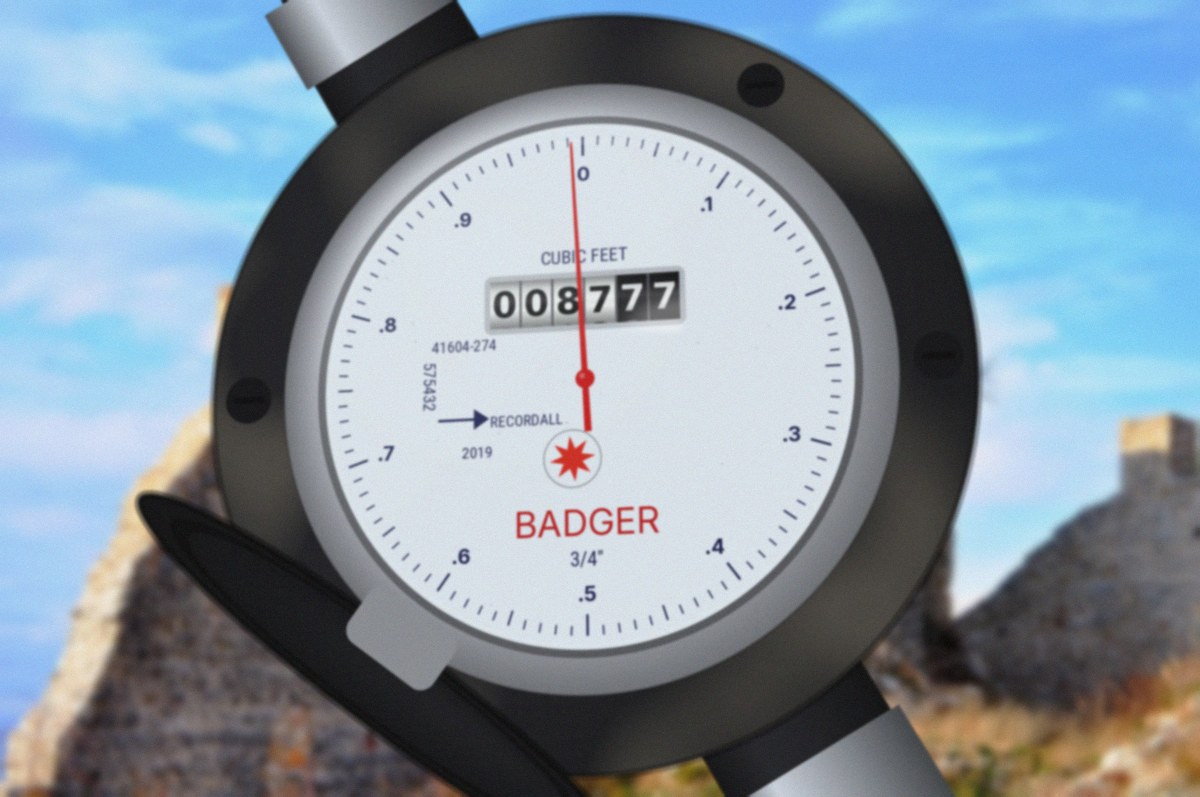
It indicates 8776.99 ft³
